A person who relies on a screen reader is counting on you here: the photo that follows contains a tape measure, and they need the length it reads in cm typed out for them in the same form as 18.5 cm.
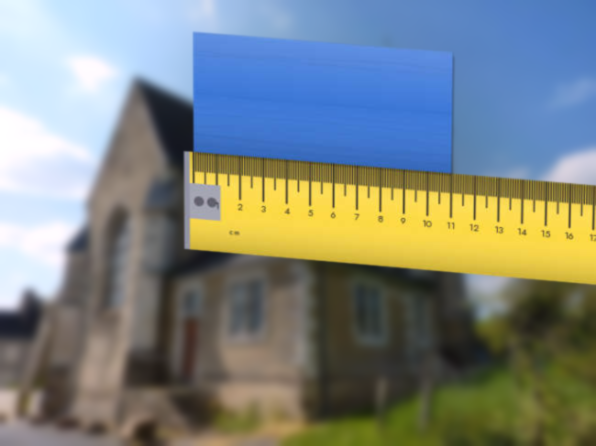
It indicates 11 cm
